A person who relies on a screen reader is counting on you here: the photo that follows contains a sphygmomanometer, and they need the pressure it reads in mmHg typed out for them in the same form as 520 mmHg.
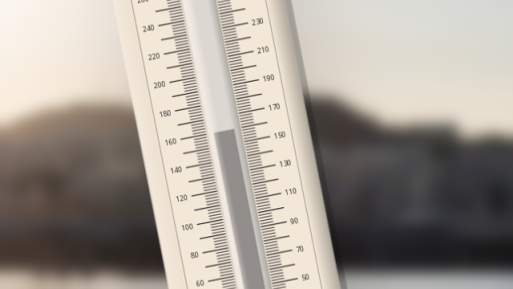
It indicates 160 mmHg
